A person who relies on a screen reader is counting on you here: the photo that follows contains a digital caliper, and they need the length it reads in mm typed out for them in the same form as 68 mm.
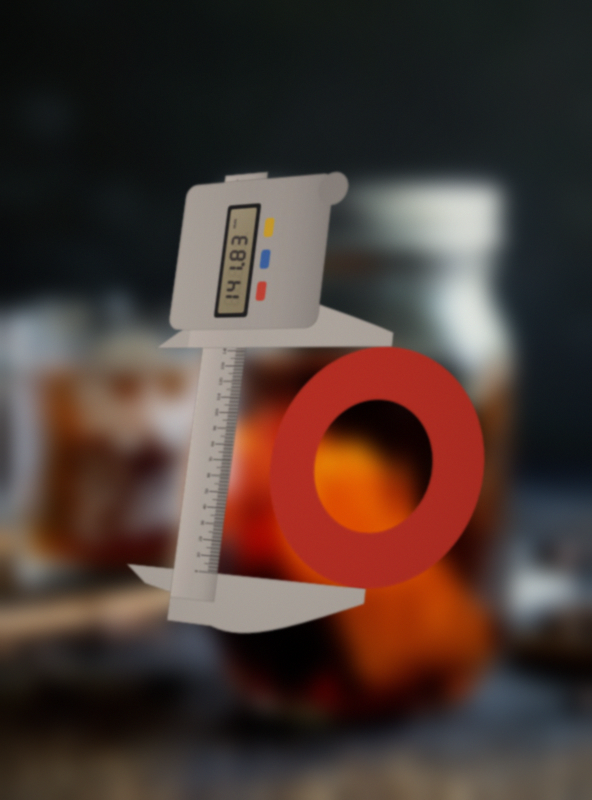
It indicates 141.83 mm
